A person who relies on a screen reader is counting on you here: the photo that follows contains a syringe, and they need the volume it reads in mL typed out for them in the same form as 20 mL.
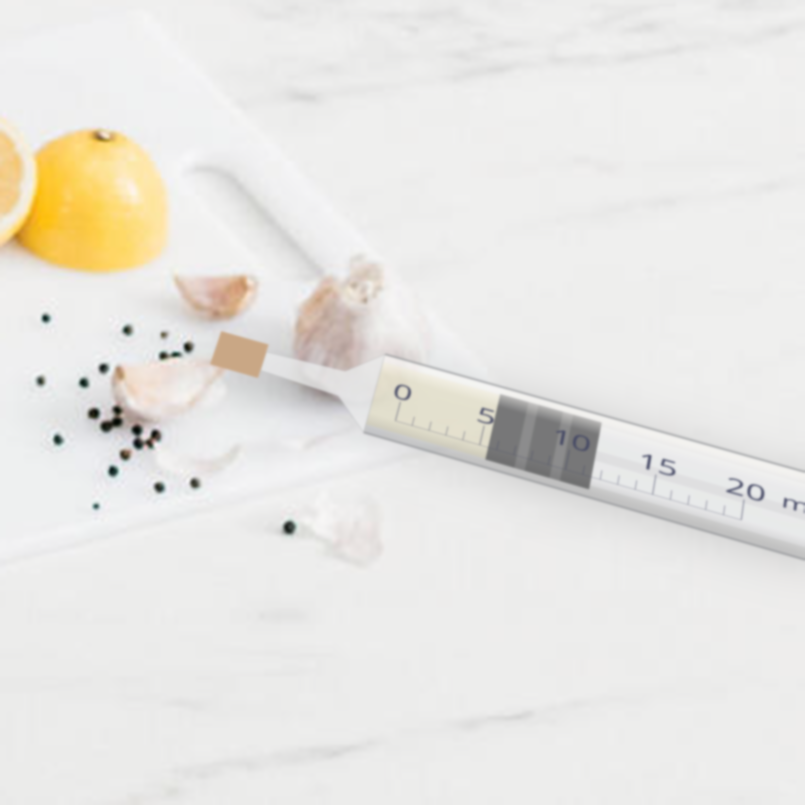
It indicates 5.5 mL
